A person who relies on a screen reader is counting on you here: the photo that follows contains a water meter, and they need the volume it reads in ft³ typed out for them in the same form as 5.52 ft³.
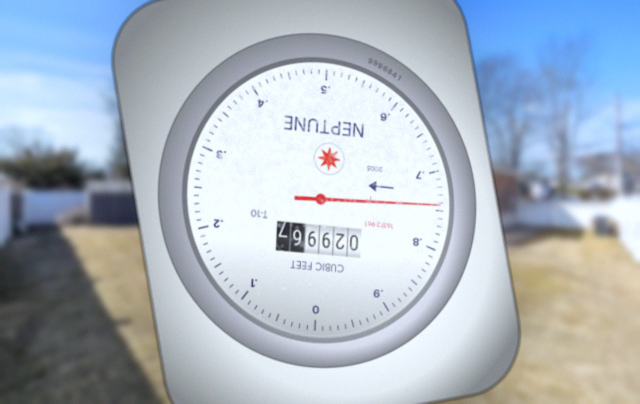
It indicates 29966.74 ft³
